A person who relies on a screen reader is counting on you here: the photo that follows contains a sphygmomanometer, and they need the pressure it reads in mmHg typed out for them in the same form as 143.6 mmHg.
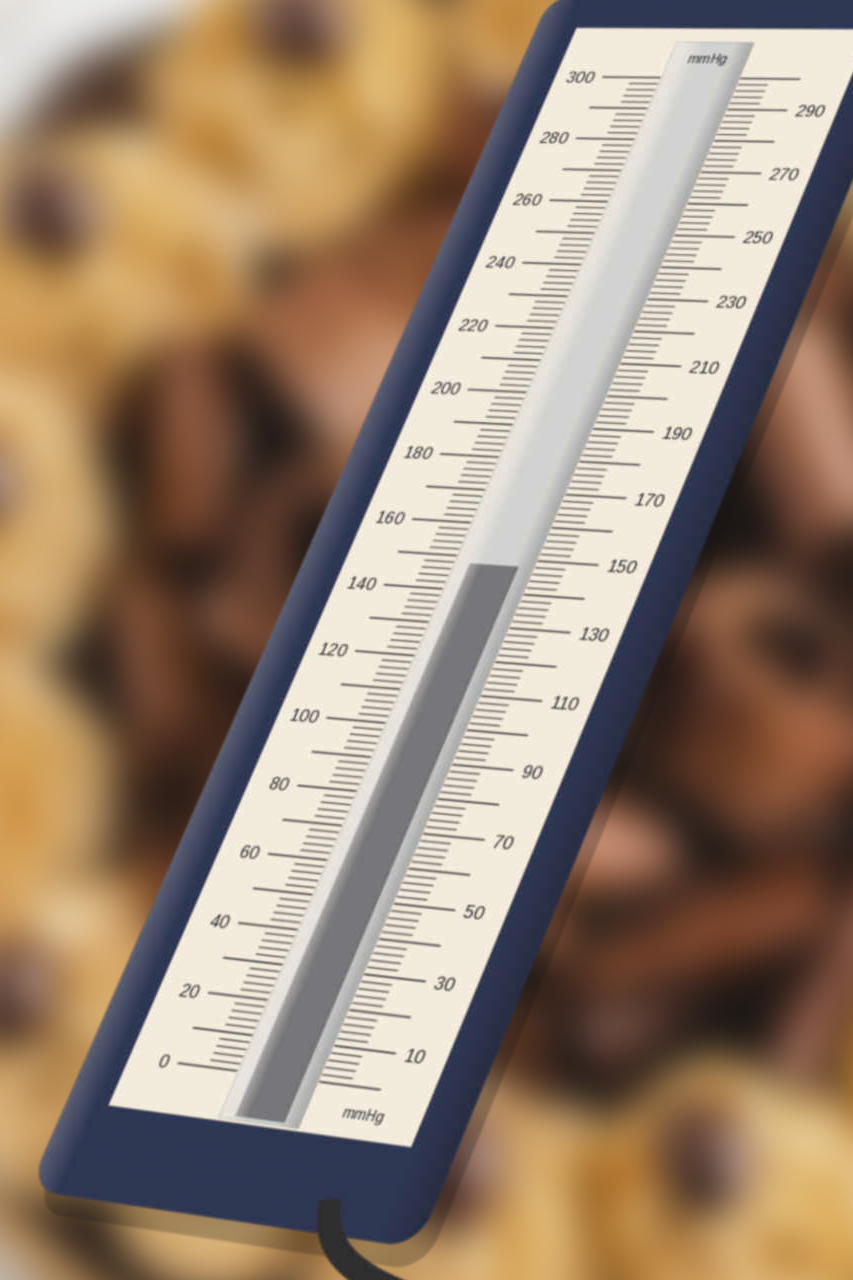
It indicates 148 mmHg
